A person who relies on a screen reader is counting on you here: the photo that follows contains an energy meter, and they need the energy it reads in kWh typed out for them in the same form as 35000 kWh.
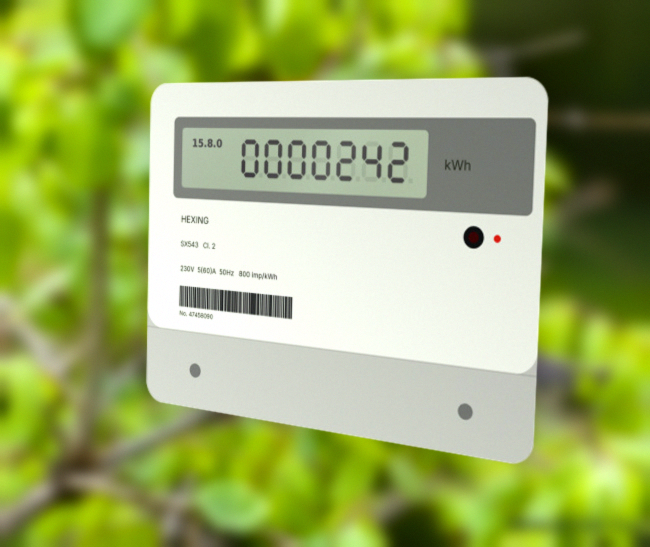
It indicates 242 kWh
